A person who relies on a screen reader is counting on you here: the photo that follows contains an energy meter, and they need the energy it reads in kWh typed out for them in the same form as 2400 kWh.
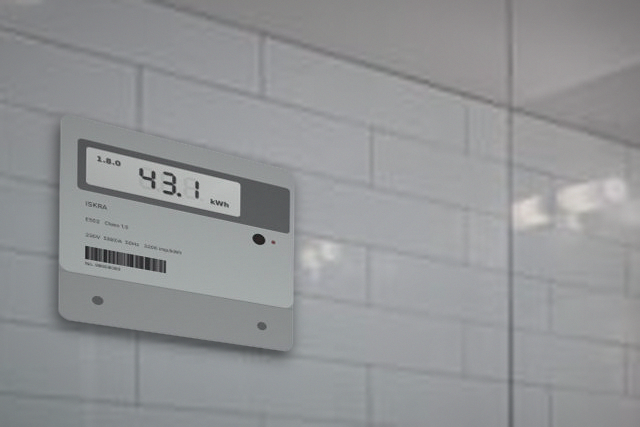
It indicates 43.1 kWh
